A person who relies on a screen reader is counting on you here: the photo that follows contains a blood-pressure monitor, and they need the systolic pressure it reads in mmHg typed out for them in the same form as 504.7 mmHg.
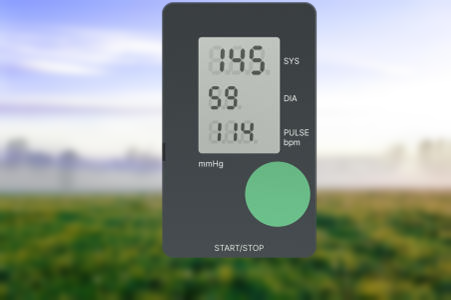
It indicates 145 mmHg
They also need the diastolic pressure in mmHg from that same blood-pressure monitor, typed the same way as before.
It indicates 59 mmHg
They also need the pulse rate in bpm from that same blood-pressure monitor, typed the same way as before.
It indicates 114 bpm
